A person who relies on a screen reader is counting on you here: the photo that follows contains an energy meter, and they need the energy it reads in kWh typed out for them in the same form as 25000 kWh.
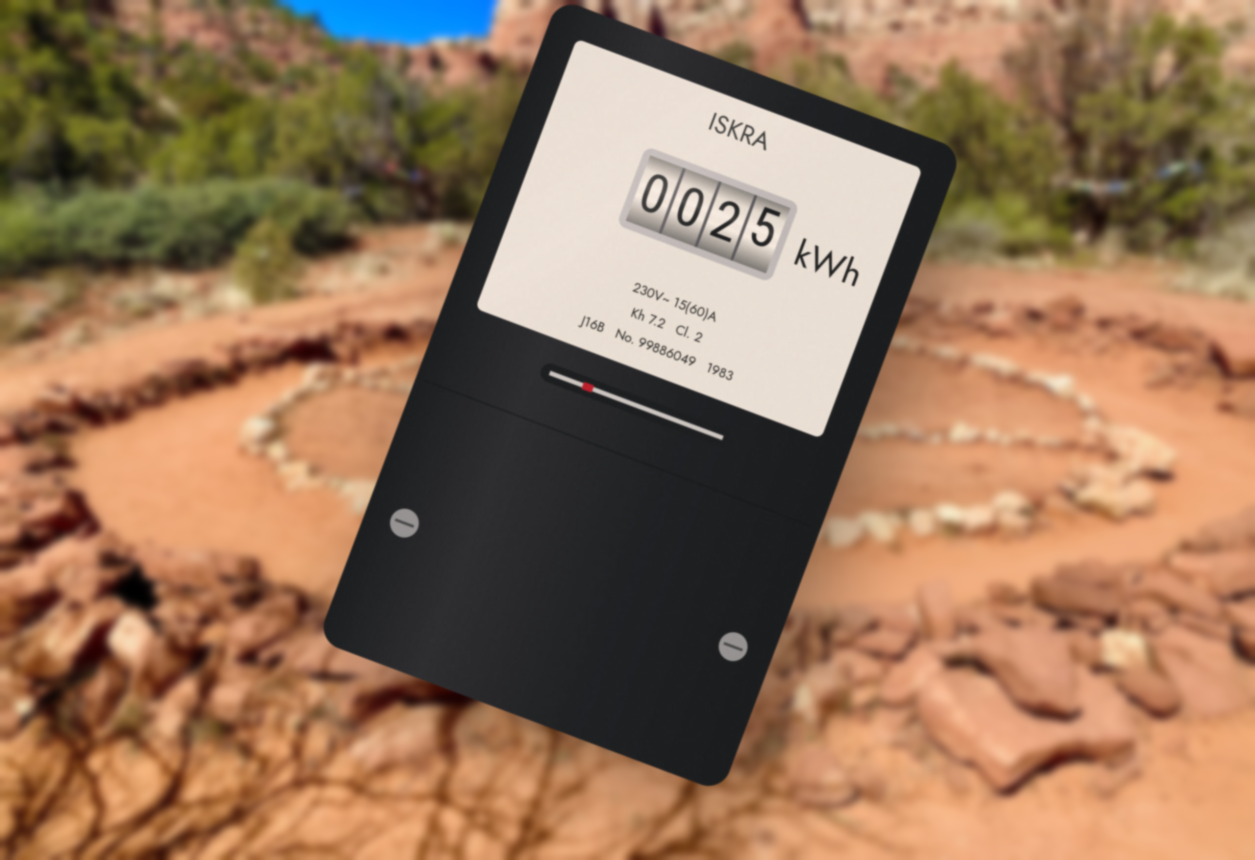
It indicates 25 kWh
